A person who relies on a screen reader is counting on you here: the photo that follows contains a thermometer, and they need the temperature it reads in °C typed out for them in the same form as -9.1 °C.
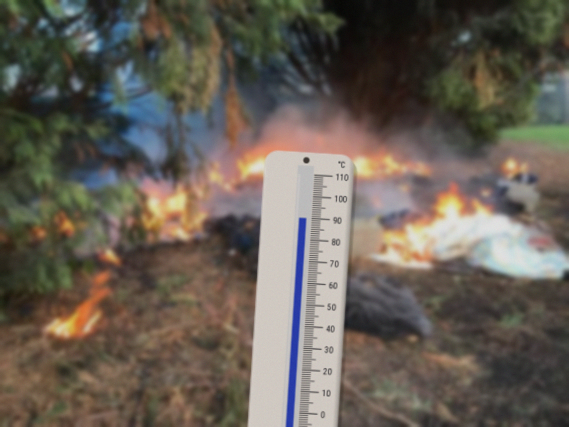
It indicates 90 °C
